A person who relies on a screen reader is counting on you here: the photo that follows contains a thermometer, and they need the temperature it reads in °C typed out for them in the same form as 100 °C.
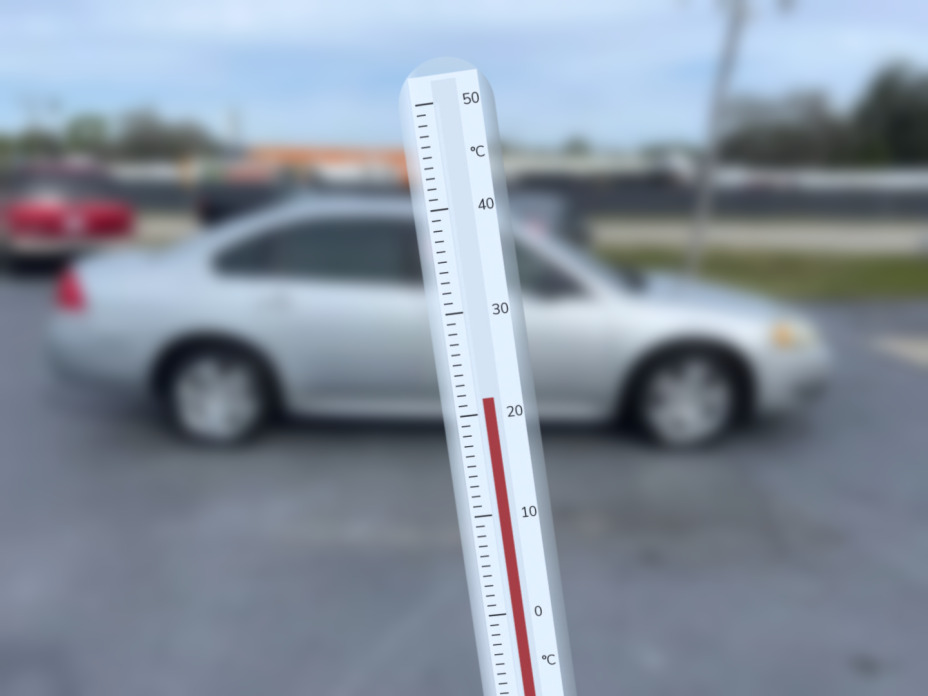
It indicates 21.5 °C
